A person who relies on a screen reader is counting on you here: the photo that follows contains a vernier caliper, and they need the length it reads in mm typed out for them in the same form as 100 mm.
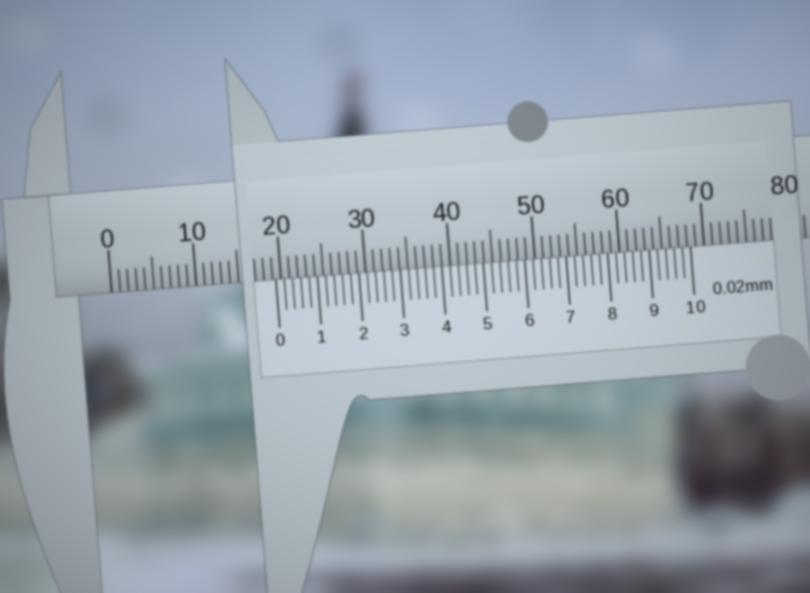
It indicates 19.4 mm
